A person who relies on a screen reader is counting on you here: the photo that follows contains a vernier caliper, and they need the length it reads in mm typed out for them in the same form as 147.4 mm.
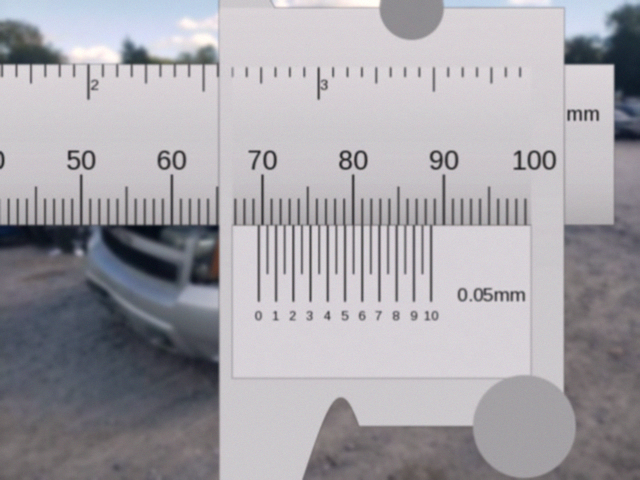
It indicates 69.6 mm
